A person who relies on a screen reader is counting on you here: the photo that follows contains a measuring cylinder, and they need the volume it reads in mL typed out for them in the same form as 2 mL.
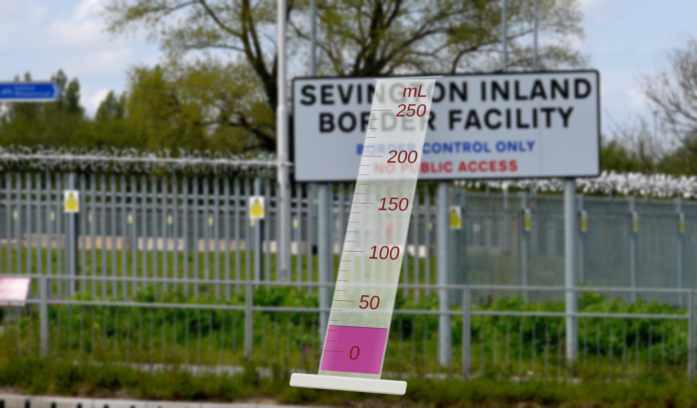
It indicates 25 mL
